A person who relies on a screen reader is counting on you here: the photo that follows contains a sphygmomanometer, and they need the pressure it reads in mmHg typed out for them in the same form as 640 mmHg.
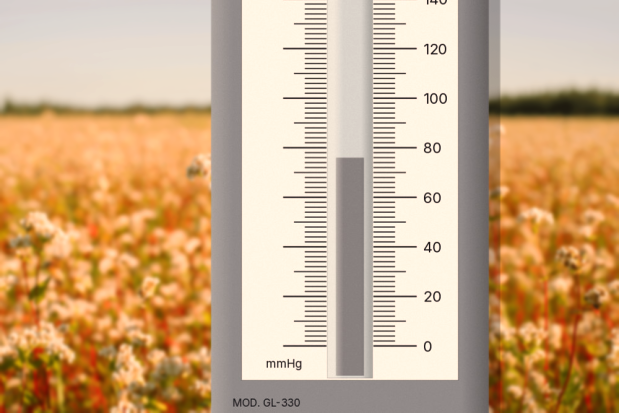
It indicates 76 mmHg
